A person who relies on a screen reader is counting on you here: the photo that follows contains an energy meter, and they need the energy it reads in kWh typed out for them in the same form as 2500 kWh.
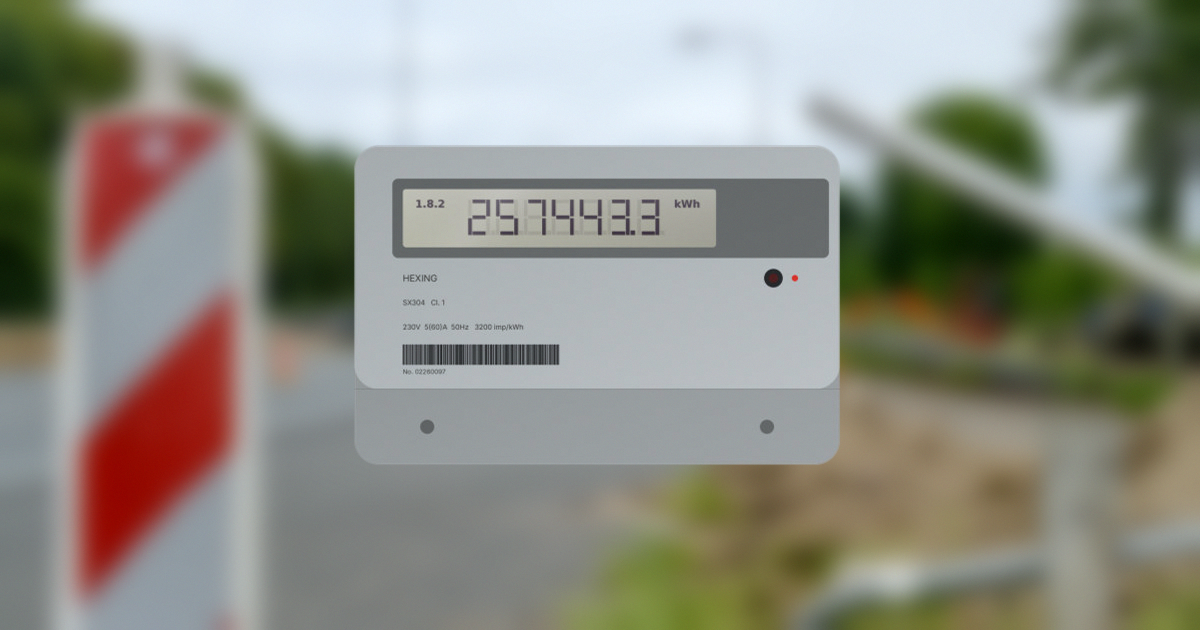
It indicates 257443.3 kWh
